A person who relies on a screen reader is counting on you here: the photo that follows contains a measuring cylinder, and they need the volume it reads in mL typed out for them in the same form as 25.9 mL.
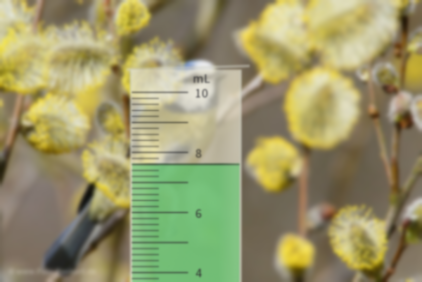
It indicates 7.6 mL
